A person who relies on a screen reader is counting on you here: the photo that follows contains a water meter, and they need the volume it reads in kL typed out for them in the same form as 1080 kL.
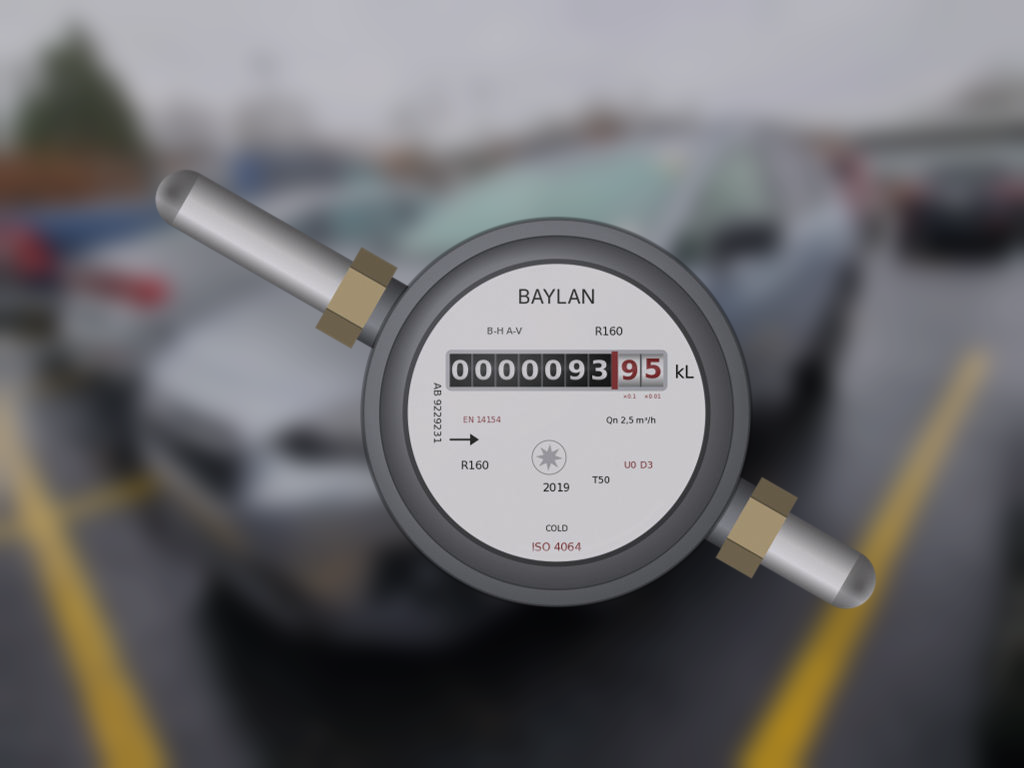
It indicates 93.95 kL
